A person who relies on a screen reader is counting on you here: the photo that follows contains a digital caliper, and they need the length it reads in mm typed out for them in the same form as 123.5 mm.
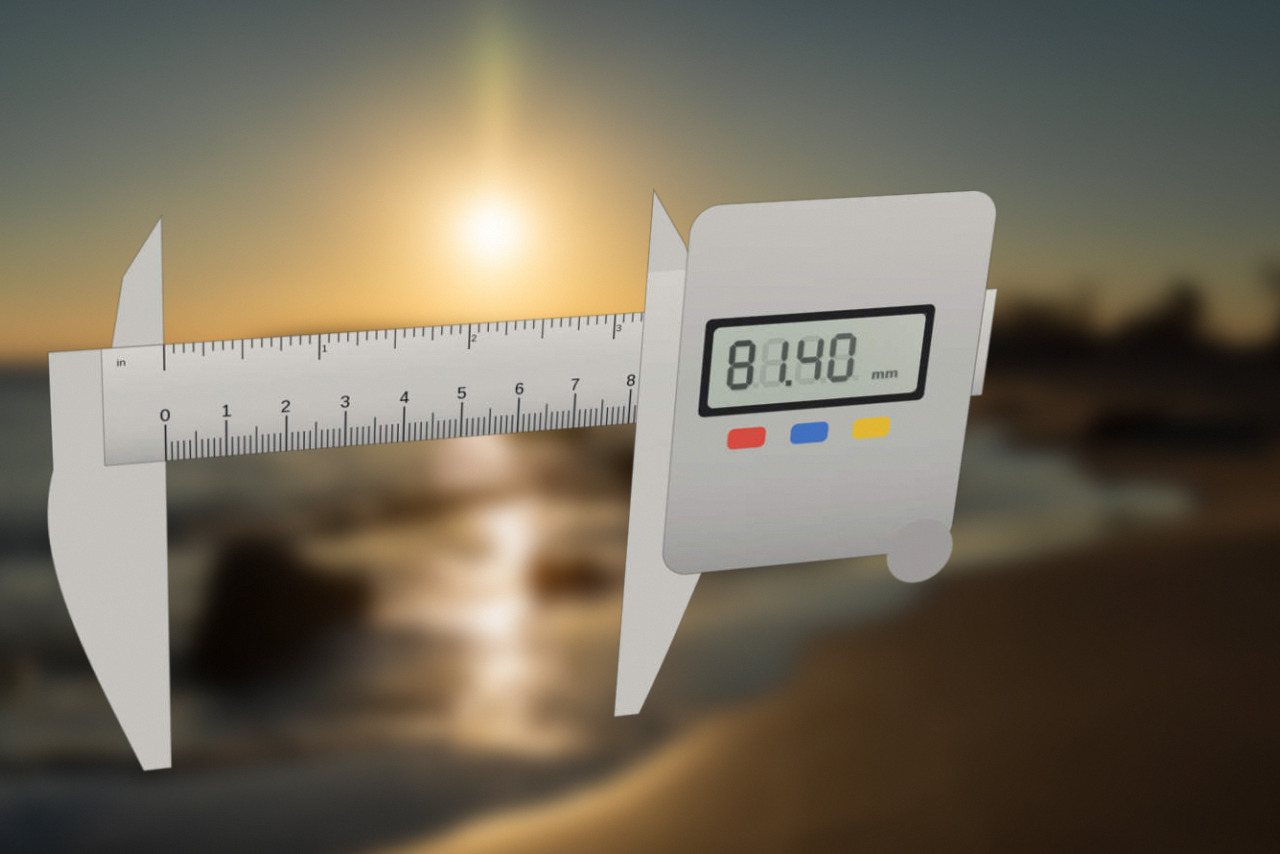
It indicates 81.40 mm
